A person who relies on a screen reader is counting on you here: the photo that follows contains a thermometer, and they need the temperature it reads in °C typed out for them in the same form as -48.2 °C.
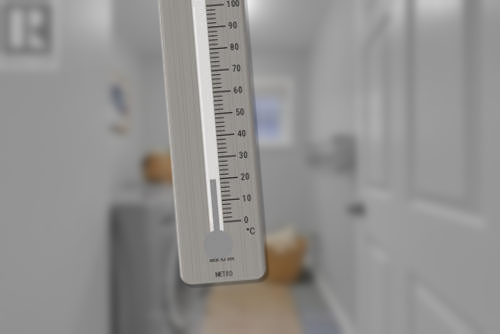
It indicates 20 °C
